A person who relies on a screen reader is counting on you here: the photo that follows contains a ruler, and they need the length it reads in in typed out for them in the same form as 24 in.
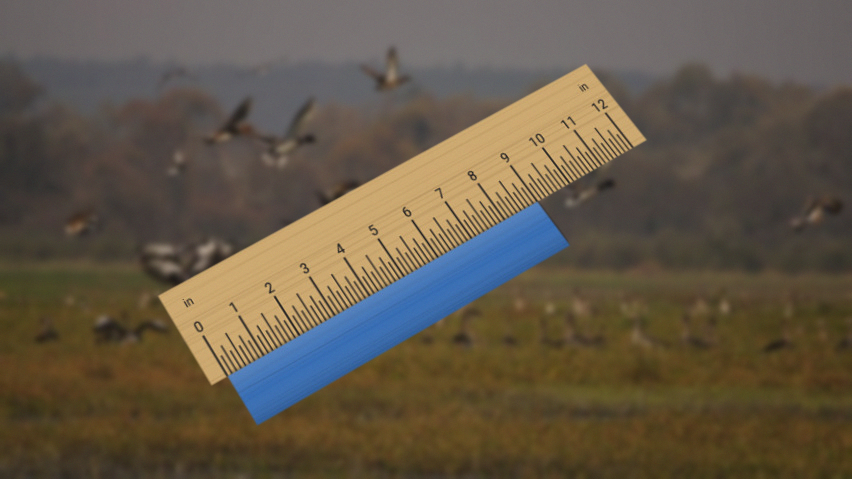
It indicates 9 in
